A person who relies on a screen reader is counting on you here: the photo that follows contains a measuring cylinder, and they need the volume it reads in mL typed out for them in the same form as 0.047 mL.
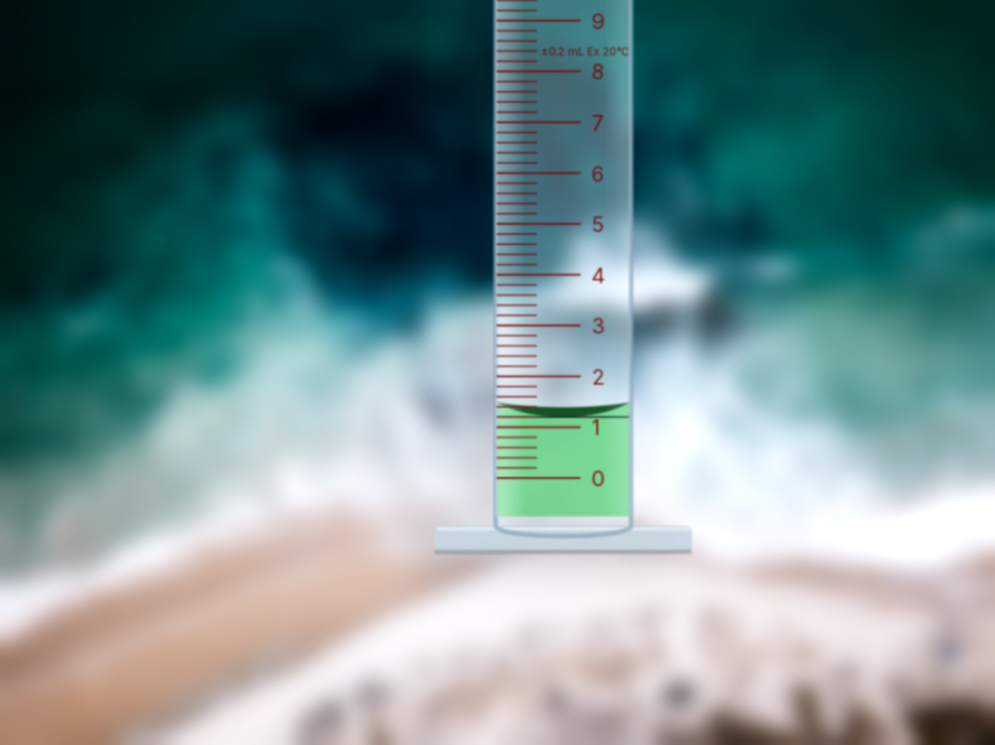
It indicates 1.2 mL
